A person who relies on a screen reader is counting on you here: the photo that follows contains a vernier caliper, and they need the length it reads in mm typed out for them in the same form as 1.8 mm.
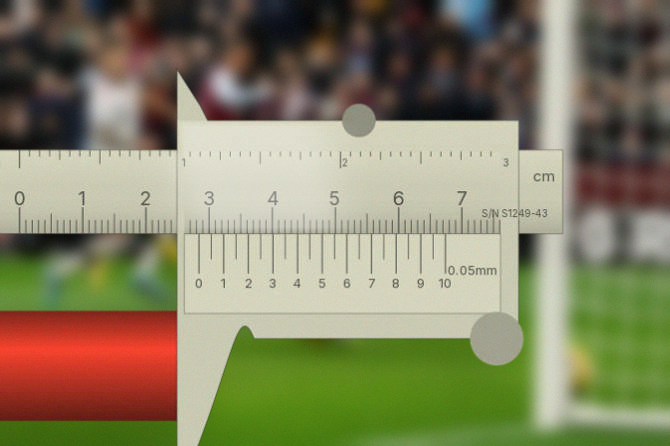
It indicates 28.4 mm
